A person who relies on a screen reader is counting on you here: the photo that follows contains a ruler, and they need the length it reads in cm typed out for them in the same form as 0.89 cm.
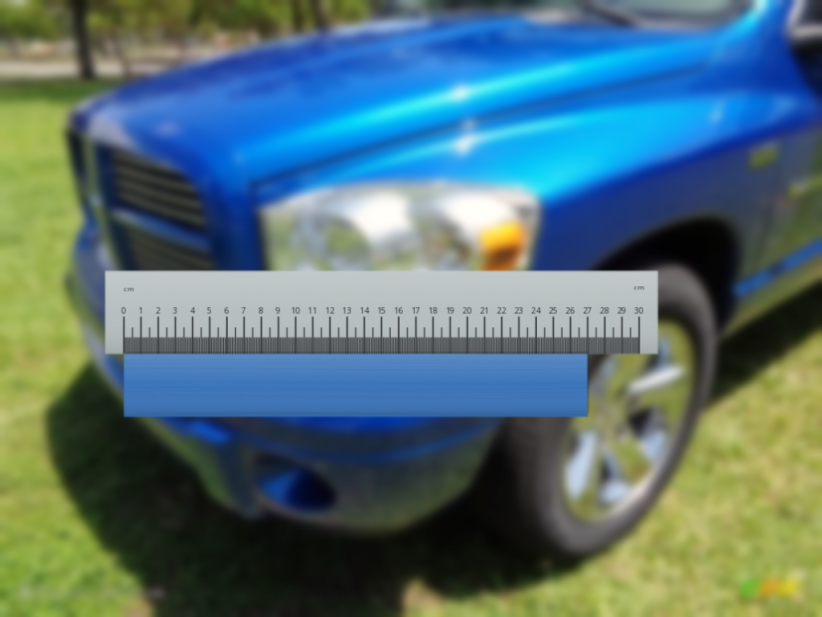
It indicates 27 cm
